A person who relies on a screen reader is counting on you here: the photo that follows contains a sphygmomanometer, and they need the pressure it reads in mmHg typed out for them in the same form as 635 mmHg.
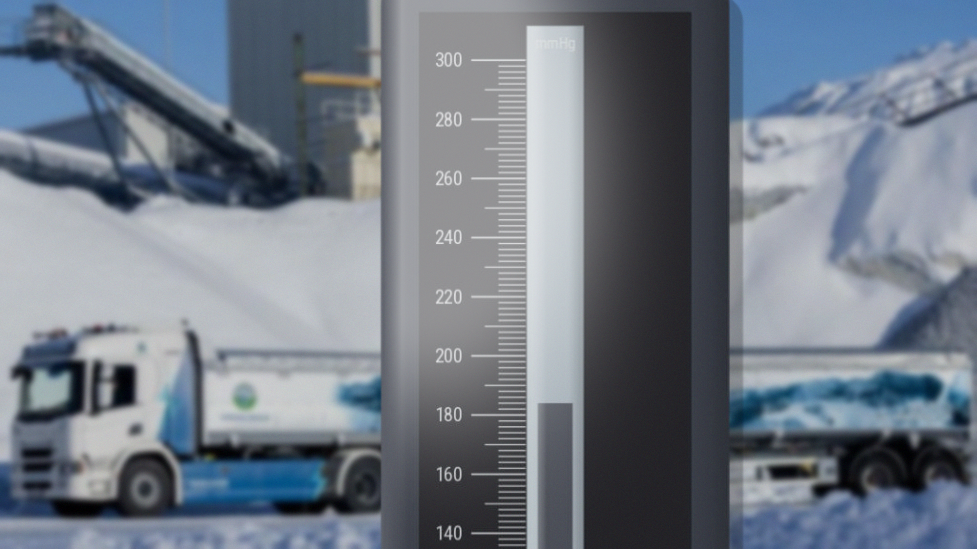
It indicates 184 mmHg
